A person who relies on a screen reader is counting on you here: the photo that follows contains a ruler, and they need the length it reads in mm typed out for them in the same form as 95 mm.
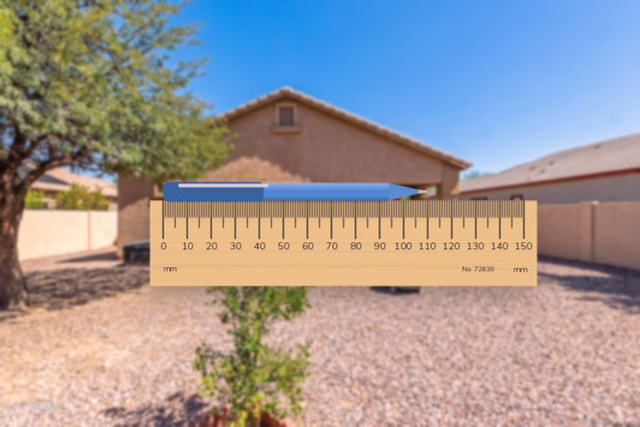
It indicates 110 mm
